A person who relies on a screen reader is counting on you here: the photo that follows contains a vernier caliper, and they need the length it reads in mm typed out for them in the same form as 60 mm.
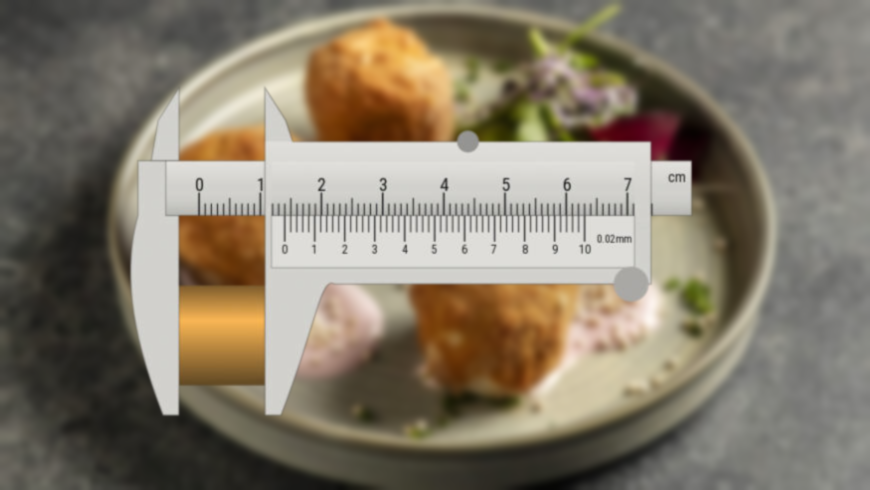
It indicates 14.0 mm
